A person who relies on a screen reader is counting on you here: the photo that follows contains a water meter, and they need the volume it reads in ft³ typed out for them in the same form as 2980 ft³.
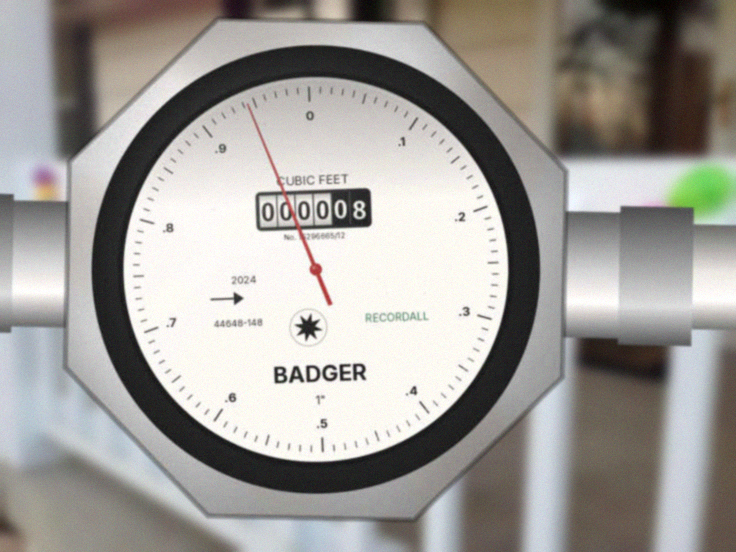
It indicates 7.94 ft³
